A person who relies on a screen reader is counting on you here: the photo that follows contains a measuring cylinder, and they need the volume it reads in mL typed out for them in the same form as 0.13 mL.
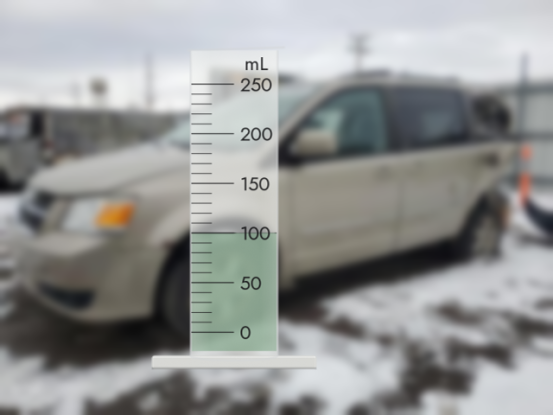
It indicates 100 mL
